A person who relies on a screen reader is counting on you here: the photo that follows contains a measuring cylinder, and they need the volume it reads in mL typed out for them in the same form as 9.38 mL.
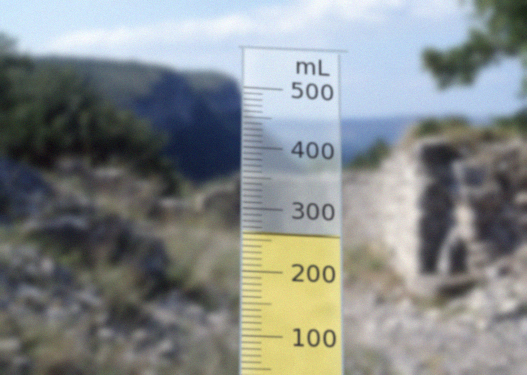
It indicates 260 mL
